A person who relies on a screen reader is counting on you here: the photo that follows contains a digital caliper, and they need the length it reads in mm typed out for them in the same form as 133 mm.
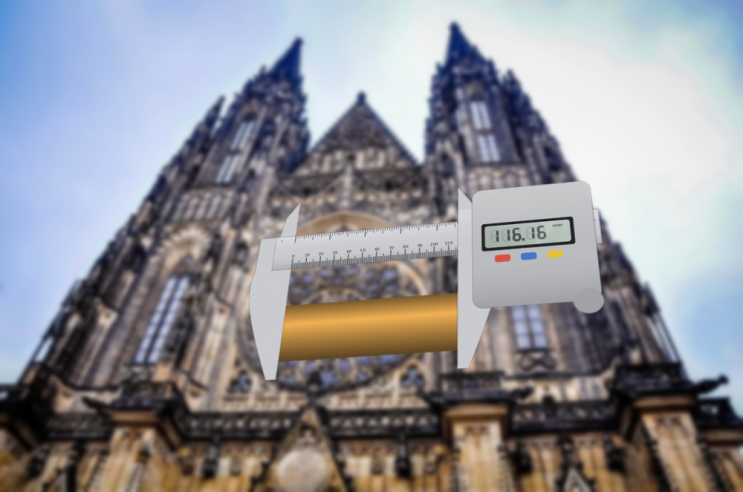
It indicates 116.16 mm
